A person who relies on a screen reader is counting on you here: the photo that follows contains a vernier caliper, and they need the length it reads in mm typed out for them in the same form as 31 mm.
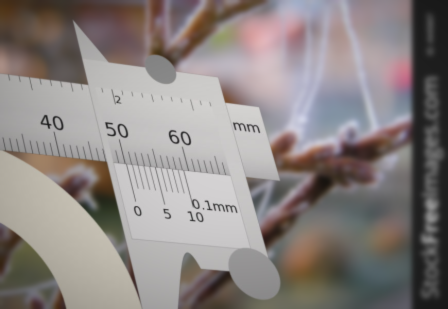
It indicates 50.2 mm
